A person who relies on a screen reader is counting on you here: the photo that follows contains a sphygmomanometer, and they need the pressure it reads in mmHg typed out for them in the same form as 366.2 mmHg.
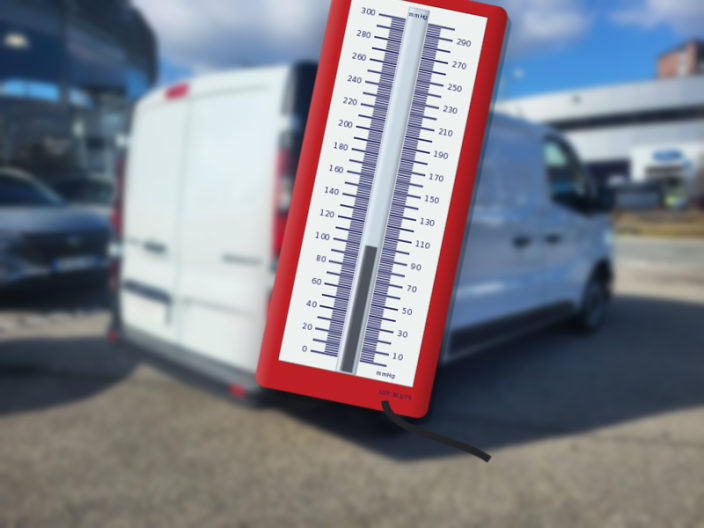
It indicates 100 mmHg
